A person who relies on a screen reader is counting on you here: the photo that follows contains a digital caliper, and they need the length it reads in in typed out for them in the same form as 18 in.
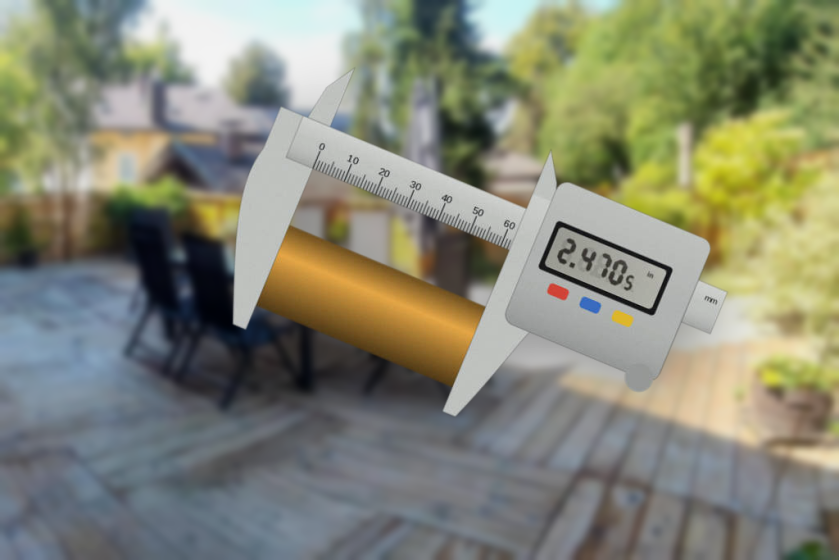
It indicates 2.4705 in
